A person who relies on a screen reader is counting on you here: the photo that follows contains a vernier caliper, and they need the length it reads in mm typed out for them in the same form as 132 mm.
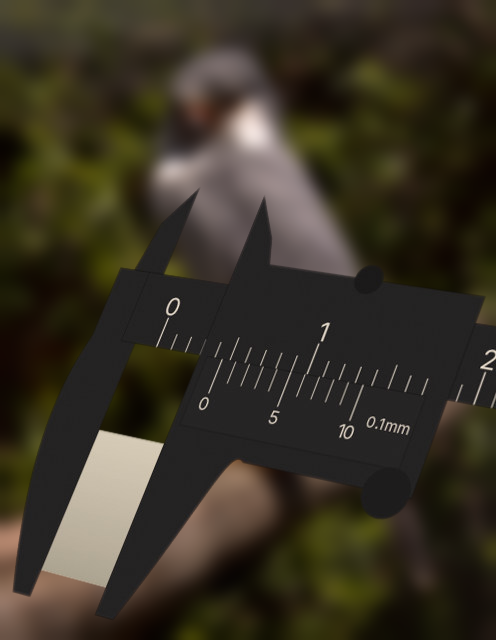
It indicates 4.5 mm
